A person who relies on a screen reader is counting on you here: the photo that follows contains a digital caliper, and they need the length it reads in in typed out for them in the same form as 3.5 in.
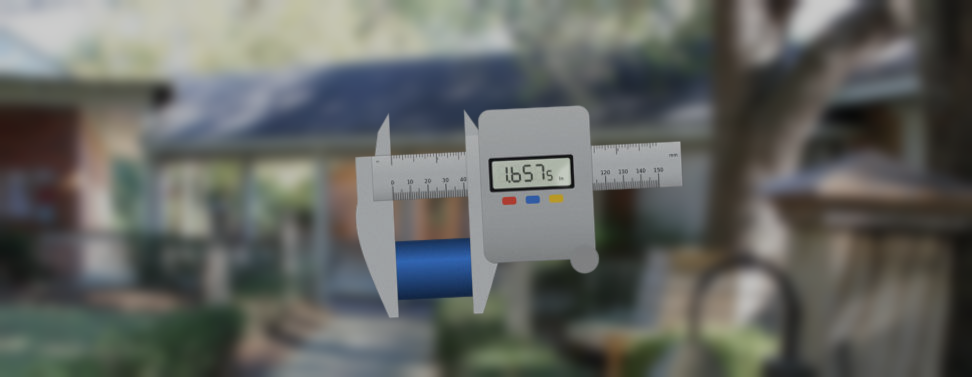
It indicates 1.6575 in
